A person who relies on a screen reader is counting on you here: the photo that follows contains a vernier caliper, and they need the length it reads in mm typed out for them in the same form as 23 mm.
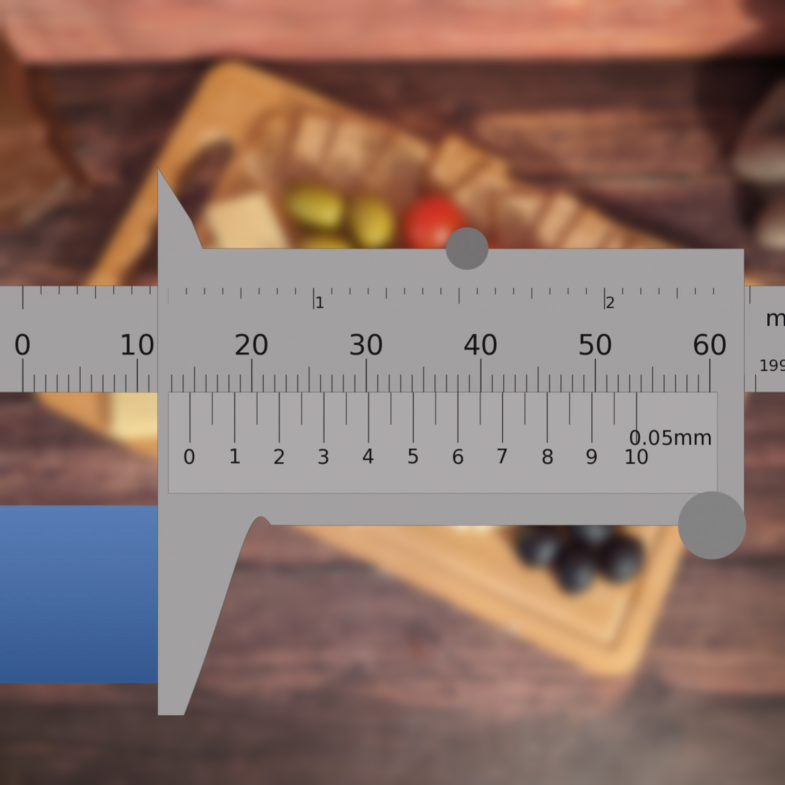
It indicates 14.6 mm
